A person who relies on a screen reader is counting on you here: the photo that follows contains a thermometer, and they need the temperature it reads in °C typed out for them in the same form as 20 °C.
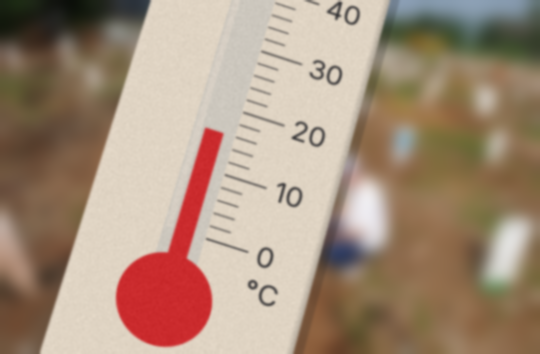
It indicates 16 °C
